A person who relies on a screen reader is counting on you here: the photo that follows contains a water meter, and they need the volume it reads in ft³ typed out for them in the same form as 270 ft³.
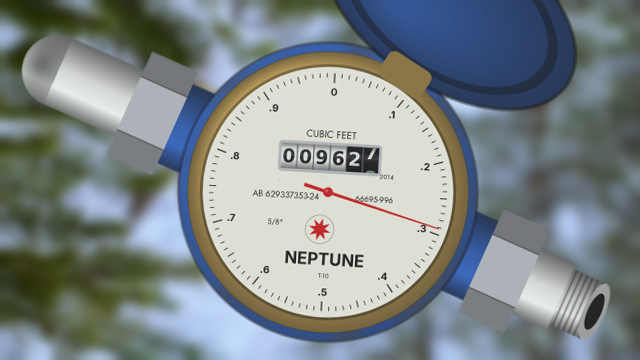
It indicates 9627.29 ft³
